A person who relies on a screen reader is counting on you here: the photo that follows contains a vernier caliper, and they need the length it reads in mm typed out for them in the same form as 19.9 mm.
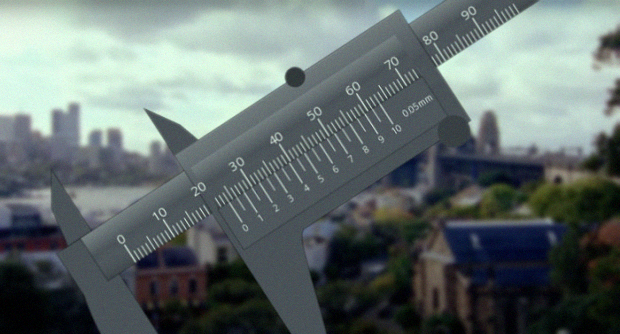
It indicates 24.0 mm
